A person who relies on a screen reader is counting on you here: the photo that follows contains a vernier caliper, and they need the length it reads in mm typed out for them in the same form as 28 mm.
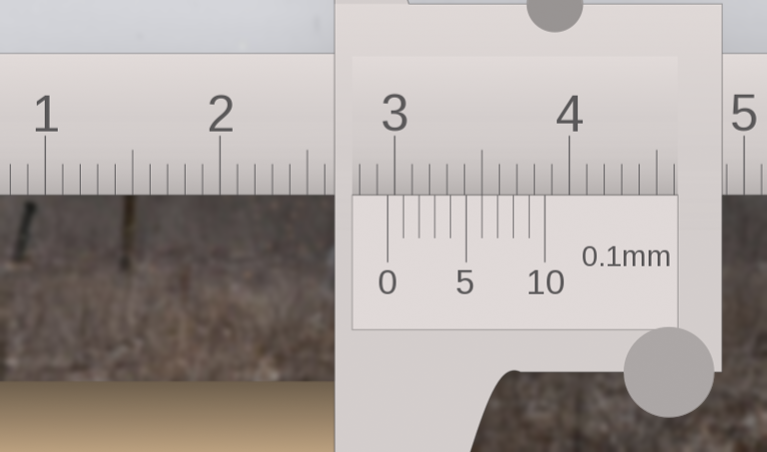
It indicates 29.6 mm
